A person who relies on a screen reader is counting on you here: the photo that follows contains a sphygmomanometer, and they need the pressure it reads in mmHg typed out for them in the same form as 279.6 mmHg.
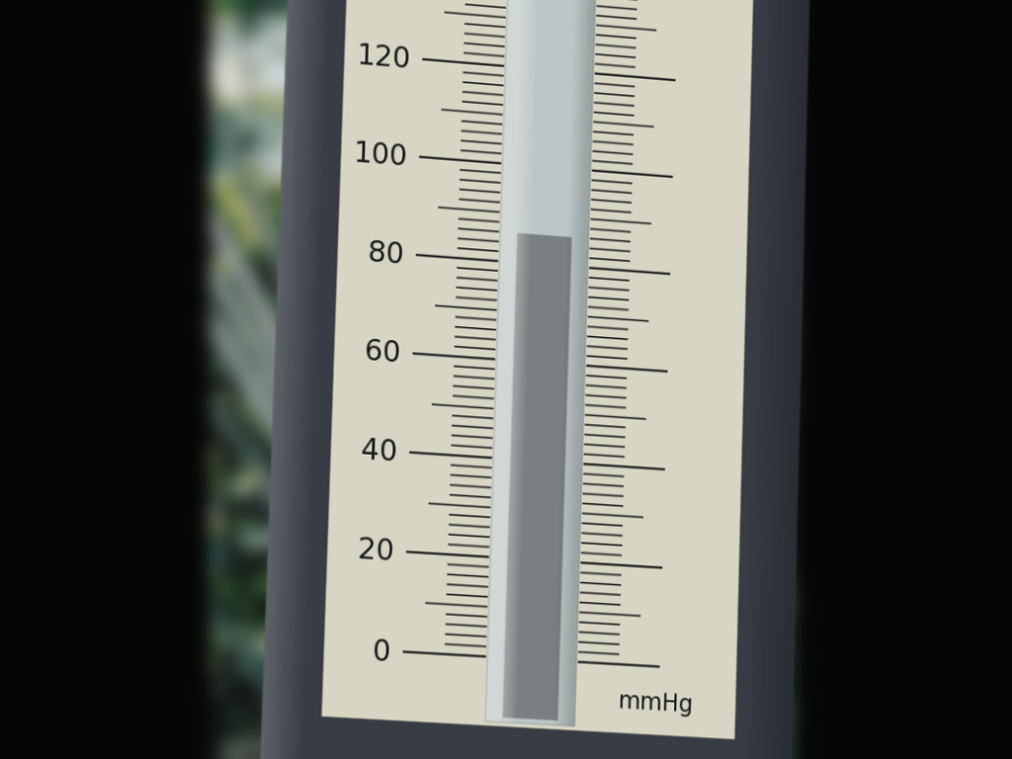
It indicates 86 mmHg
